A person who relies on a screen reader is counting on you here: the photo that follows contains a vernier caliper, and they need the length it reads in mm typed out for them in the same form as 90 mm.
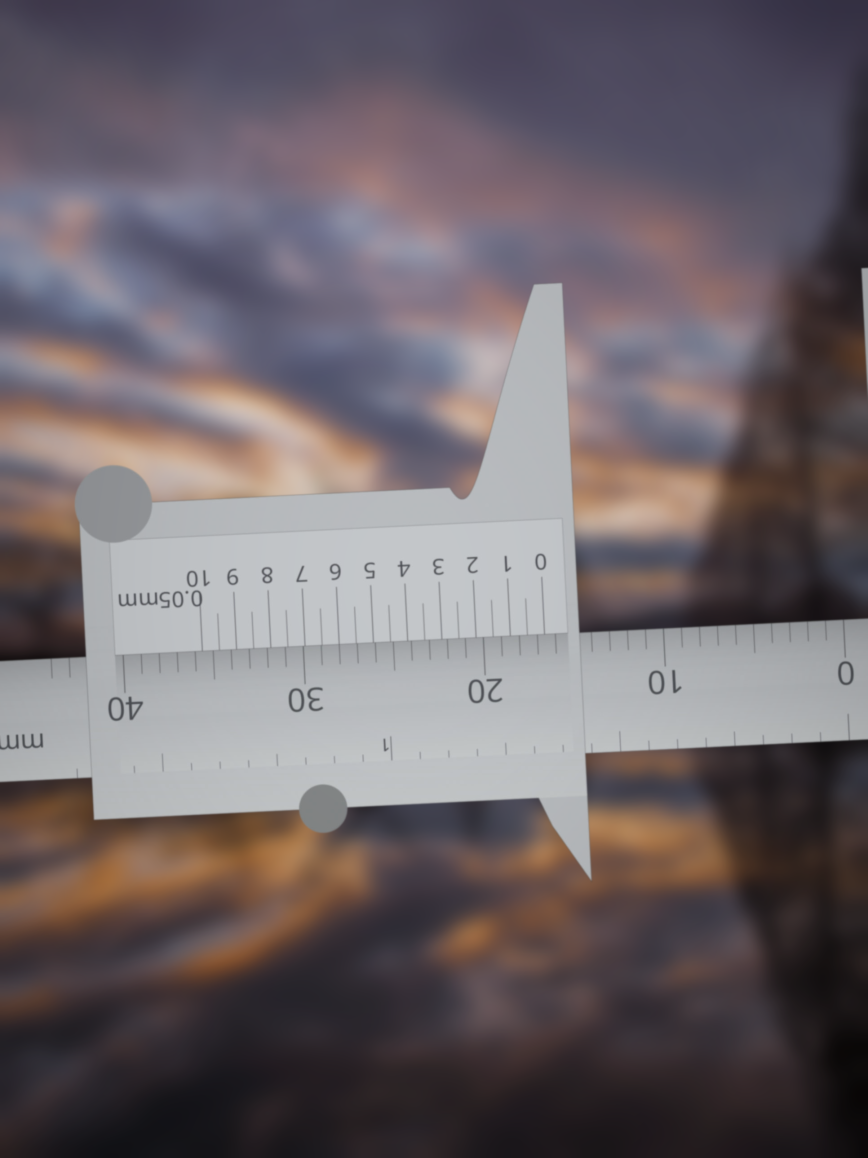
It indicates 16.6 mm
